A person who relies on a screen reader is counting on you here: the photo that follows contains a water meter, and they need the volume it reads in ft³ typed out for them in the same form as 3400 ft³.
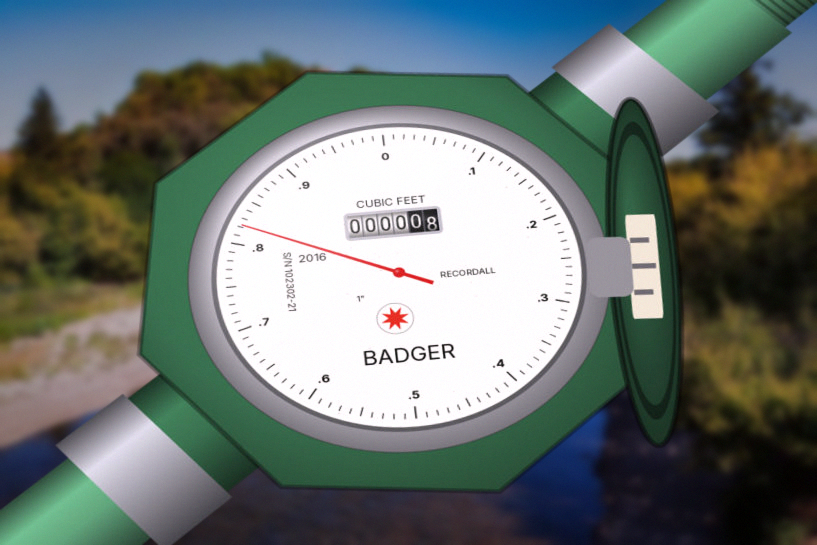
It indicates 7.82 ft³
